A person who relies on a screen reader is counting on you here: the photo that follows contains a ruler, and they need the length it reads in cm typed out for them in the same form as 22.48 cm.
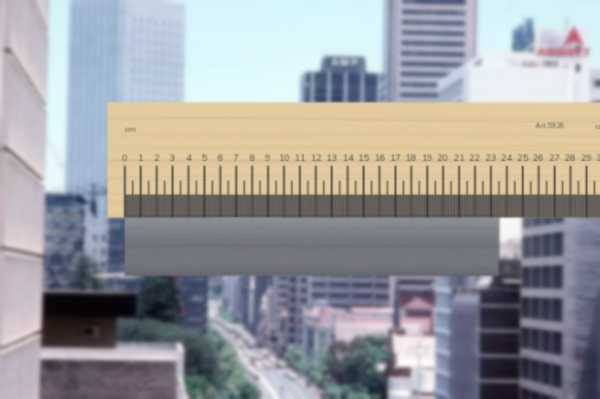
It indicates 23.5 cm
